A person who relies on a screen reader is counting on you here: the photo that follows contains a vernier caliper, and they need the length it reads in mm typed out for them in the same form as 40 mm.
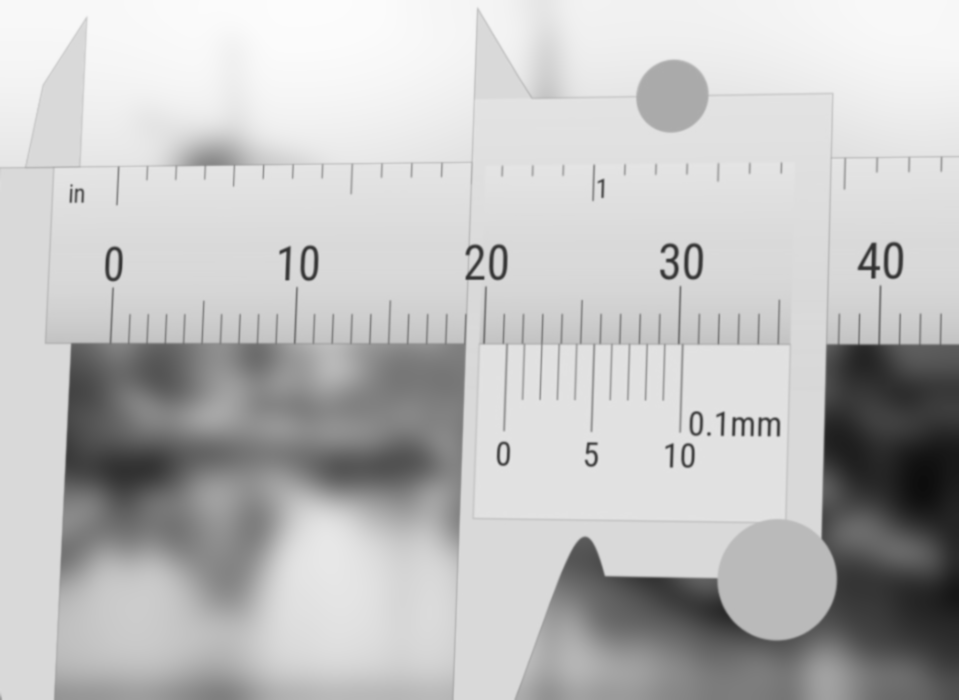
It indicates 21.2 mm
